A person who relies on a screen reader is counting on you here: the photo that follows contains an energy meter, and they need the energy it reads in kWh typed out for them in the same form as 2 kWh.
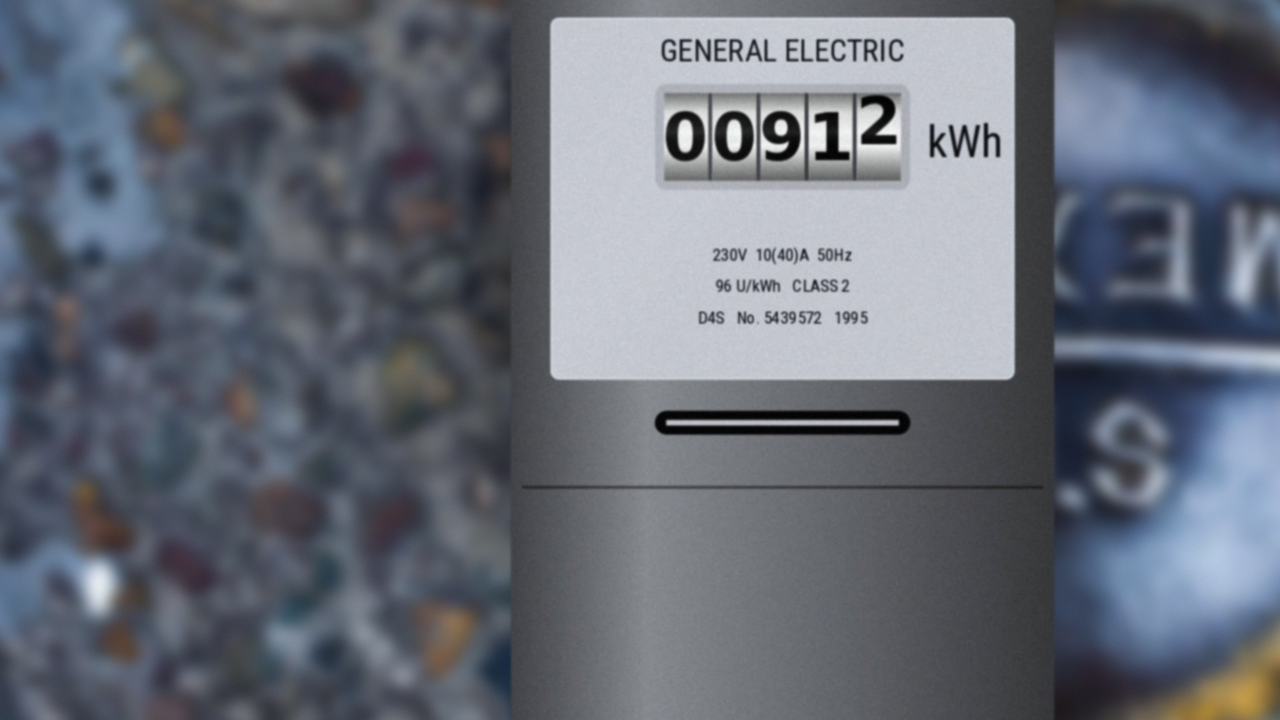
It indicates 912 kWh
